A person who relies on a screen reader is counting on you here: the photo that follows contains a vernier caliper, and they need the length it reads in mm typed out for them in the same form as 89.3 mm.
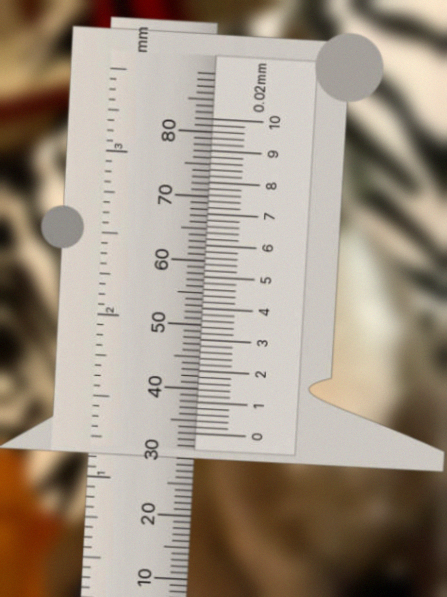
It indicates 33.0 mm
